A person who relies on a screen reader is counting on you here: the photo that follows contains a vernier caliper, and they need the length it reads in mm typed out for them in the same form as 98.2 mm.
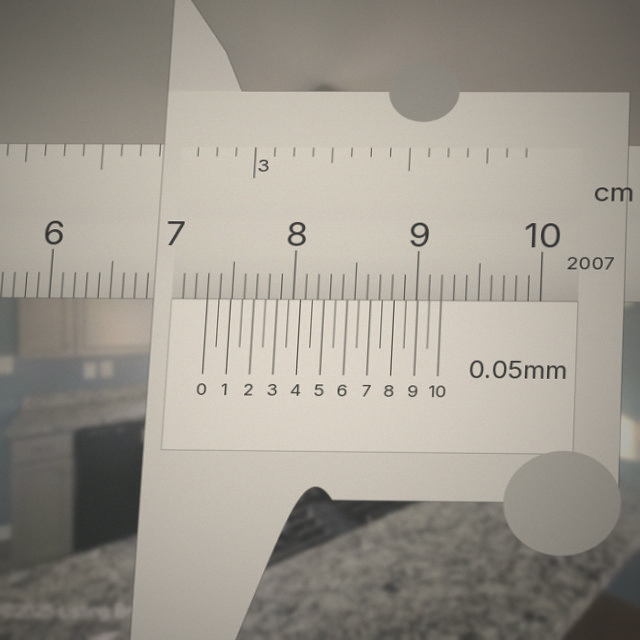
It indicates 73.0 mm
